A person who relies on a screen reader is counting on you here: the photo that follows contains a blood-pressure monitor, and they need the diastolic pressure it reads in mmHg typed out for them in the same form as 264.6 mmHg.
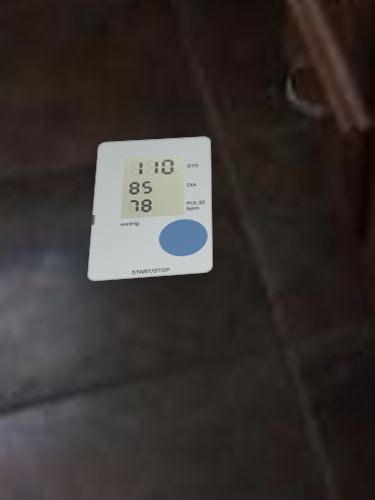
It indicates 85 mmHg
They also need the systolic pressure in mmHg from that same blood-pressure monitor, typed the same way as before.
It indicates 110 mmHg
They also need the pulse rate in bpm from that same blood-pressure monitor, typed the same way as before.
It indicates 78 bpm
